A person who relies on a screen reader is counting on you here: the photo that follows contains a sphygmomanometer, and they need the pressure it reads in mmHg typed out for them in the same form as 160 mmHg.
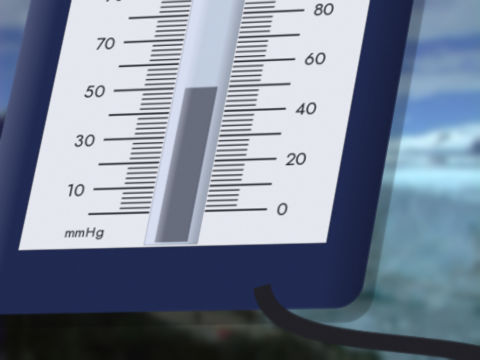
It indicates 50 mmHg
